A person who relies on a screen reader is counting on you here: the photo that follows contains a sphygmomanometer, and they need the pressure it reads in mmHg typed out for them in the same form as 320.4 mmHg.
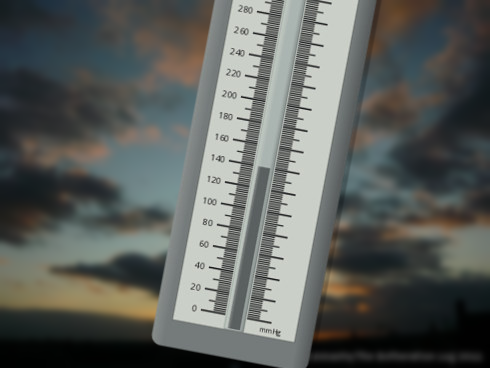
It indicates 140 mmHg
